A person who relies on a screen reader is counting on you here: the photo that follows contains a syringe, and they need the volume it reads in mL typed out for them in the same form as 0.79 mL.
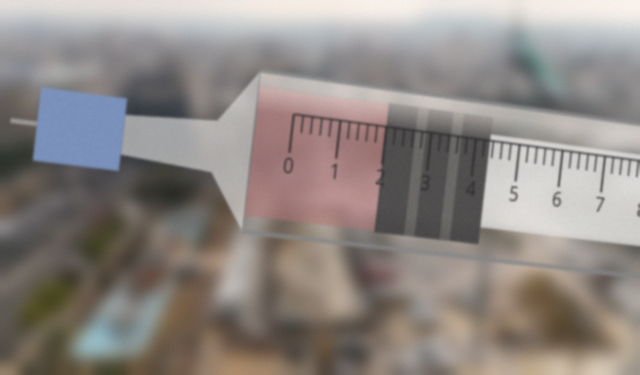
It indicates 2 mL
